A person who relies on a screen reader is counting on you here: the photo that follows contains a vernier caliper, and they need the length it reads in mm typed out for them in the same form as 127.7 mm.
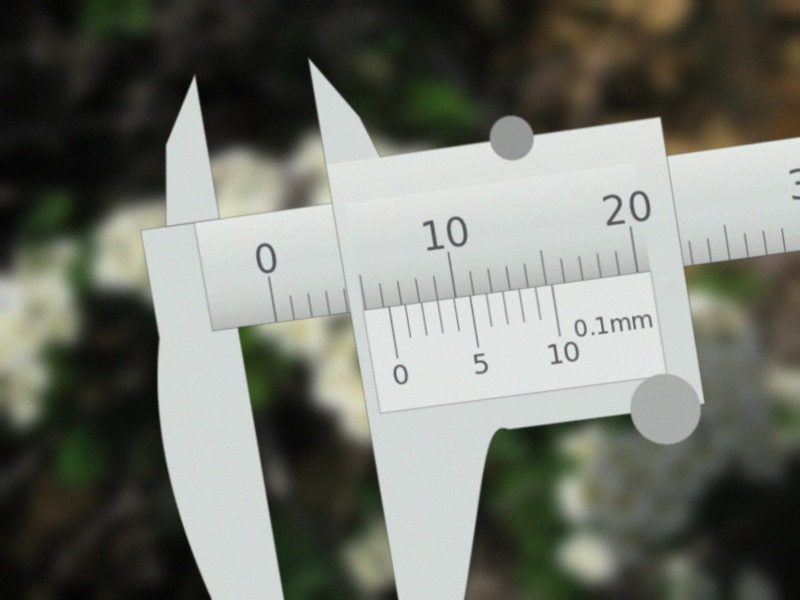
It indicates 6.3 mm
